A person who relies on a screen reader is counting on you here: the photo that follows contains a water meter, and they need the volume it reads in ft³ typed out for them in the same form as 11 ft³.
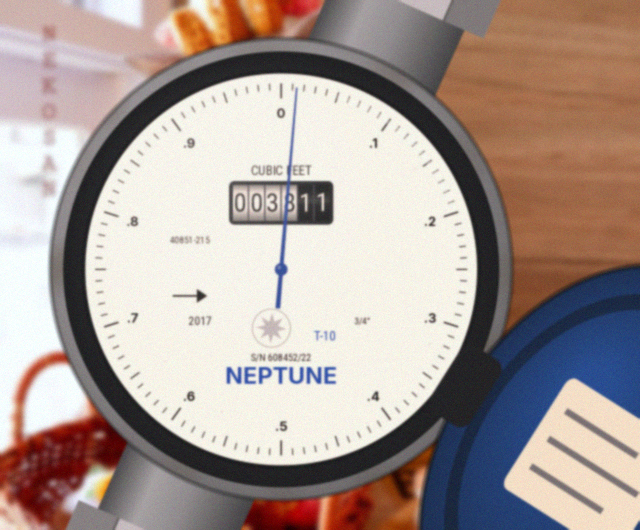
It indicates 3811.01 ft³
